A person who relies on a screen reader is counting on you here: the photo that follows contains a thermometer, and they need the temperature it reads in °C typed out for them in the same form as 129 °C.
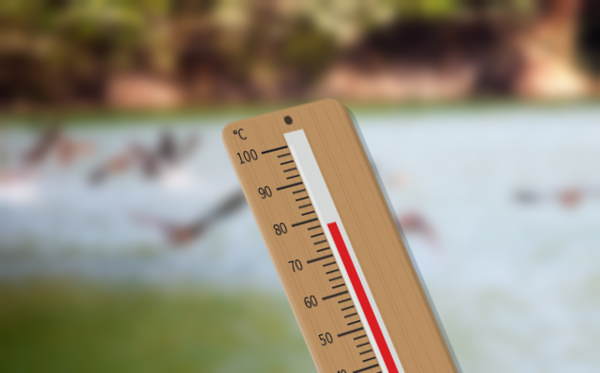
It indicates 78 °C
